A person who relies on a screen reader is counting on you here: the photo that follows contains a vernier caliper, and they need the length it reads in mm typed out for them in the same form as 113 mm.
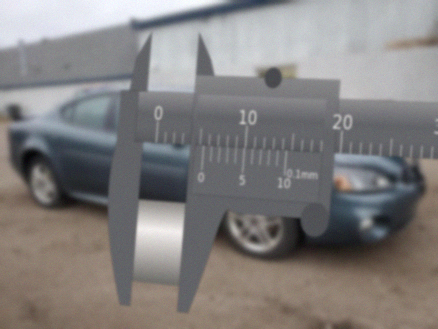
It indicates 5.4 mm
